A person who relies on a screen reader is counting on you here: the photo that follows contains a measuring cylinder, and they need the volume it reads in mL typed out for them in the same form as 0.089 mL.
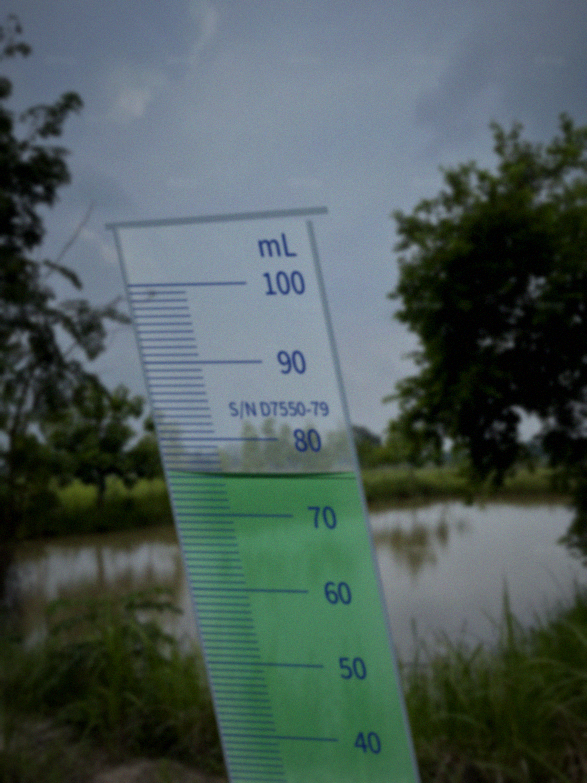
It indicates 75 mL
